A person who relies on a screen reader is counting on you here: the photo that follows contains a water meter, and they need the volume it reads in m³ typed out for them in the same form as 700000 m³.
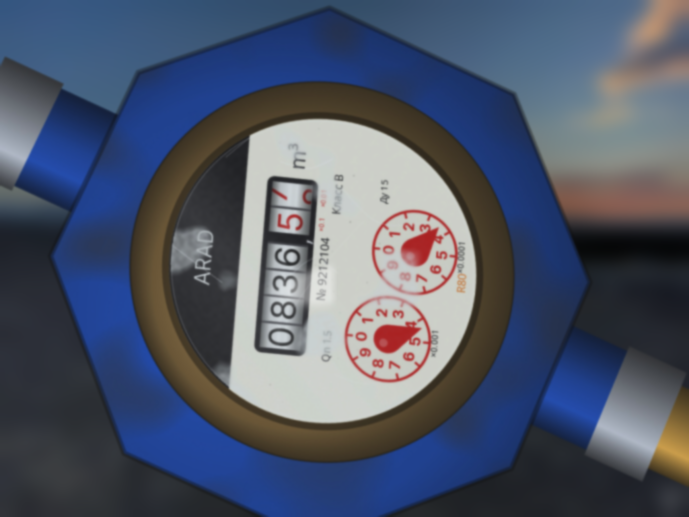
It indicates 836.5743 m³
